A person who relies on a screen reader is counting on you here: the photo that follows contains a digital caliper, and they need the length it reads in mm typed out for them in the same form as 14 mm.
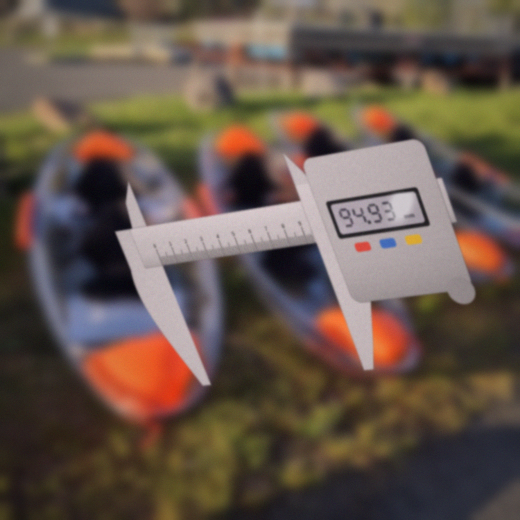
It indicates 94.93 mm
